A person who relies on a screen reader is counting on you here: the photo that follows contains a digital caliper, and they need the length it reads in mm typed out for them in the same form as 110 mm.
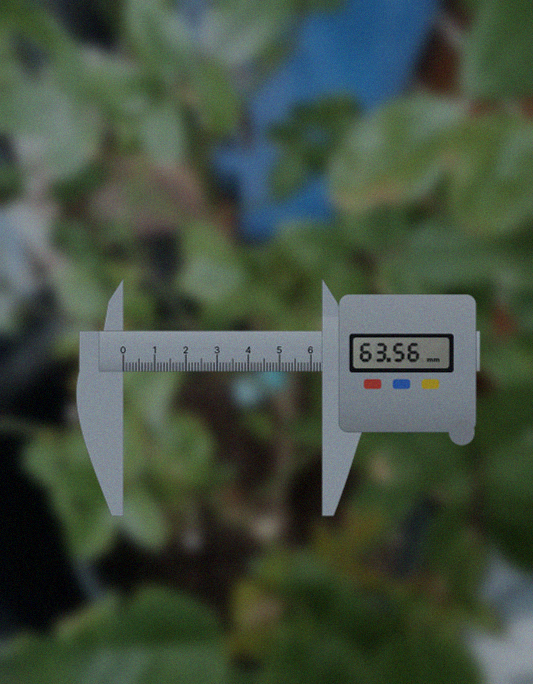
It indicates 63.56 mm
